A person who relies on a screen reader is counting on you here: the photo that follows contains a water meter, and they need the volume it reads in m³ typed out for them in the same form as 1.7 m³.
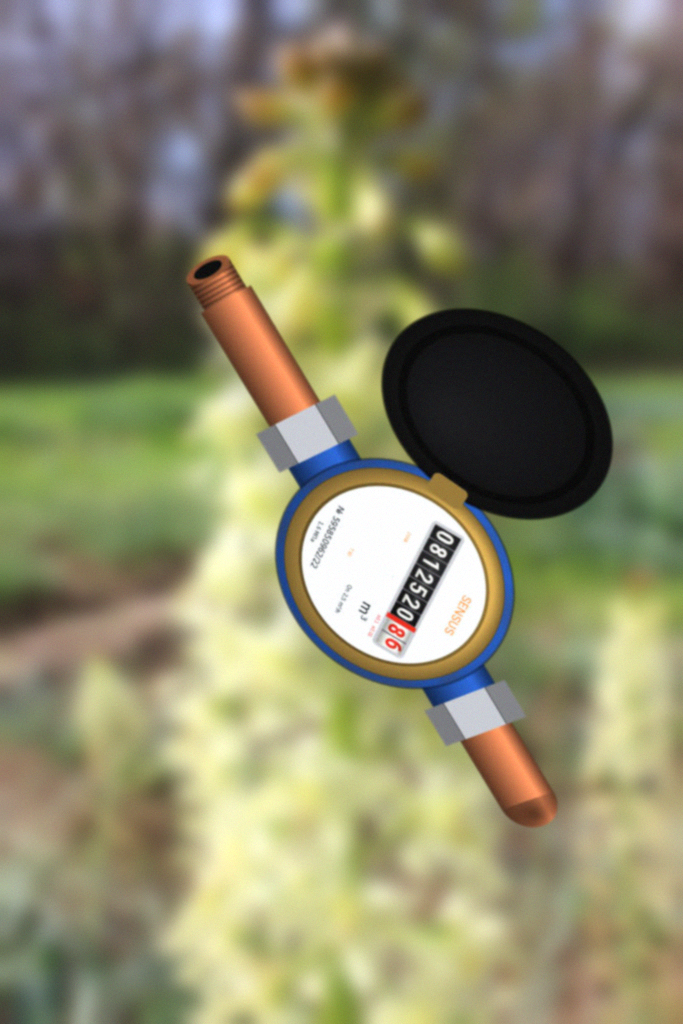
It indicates 812520.86 m³
